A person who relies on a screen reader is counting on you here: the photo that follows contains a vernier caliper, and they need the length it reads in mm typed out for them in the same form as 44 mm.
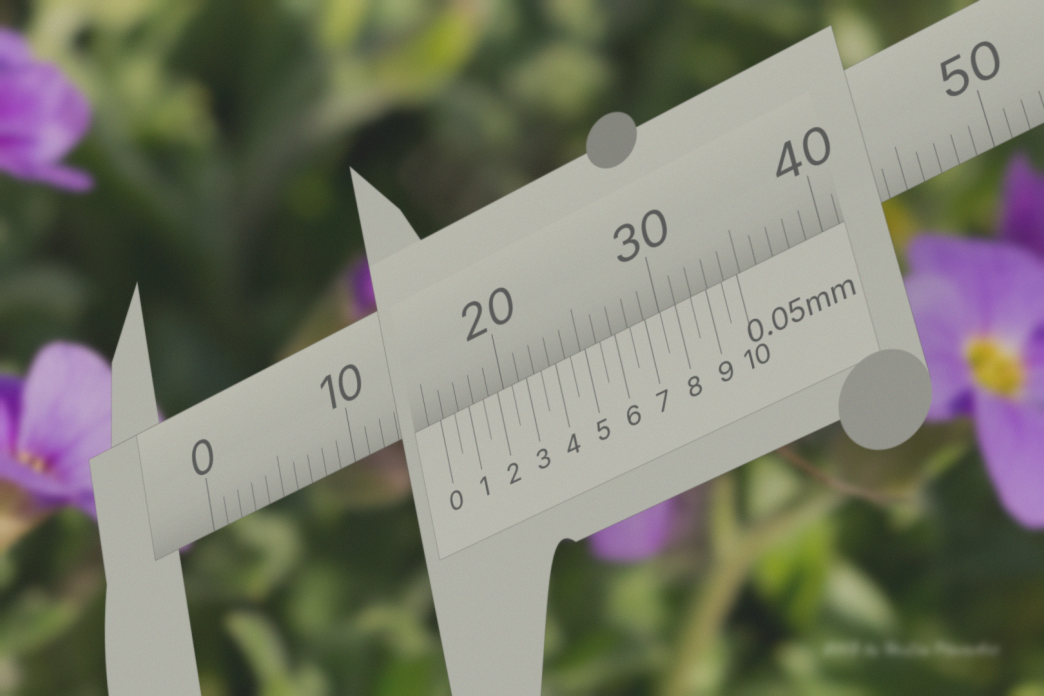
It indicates 15.8 mm
